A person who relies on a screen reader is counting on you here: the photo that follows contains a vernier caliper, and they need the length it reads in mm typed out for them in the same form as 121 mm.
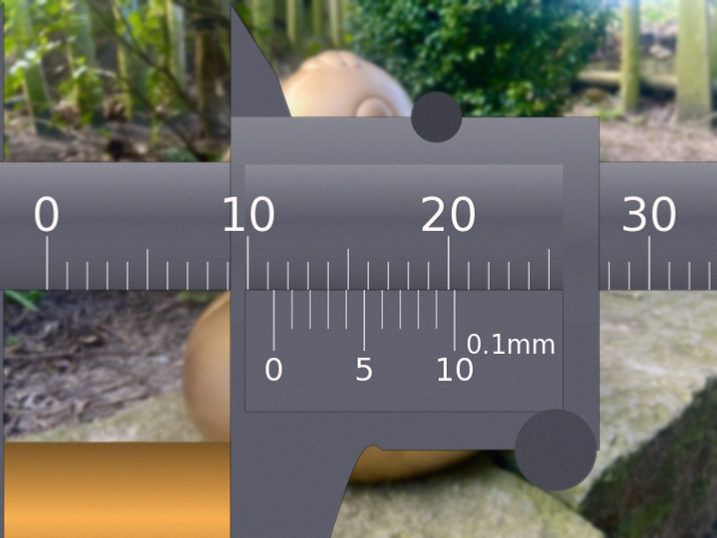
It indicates 11.3 mm
